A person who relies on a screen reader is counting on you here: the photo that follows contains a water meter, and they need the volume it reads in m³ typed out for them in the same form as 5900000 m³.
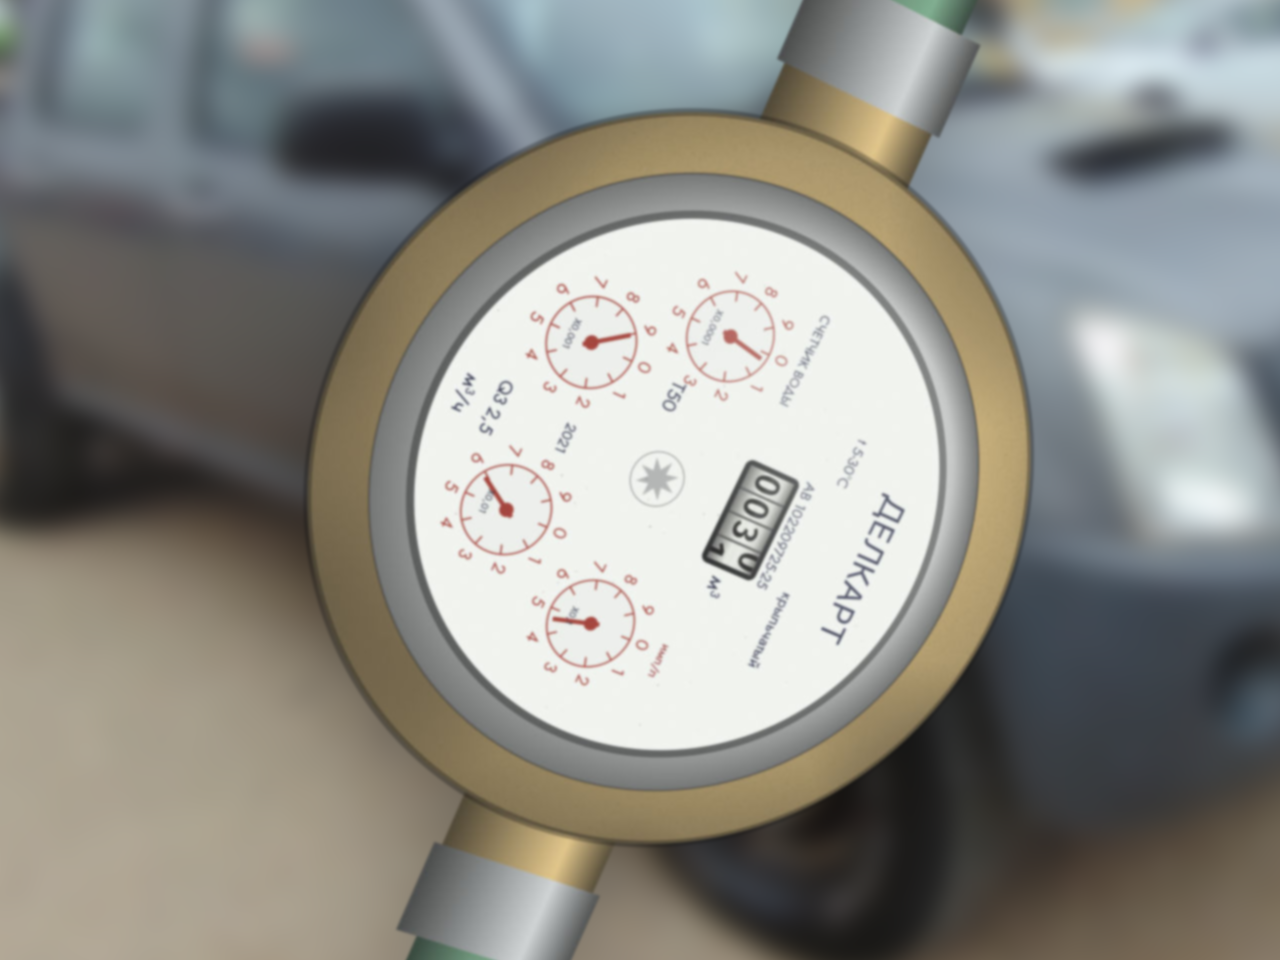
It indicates 30.4590 m³
